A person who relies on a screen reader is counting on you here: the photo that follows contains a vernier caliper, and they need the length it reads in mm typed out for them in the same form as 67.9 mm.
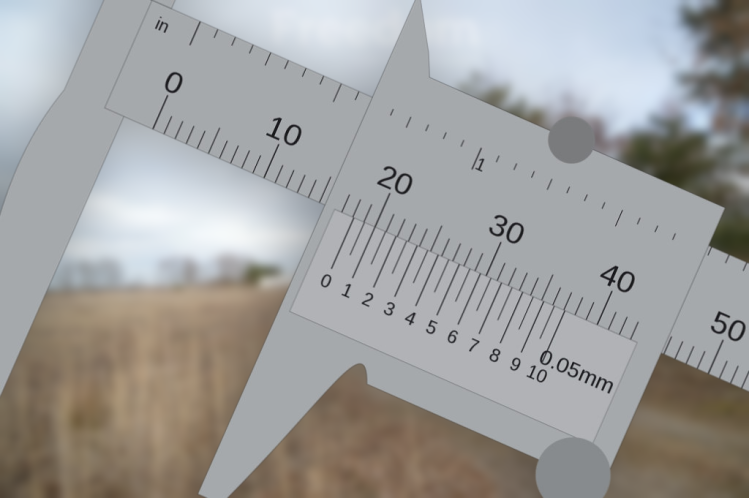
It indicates 18.1 mm
